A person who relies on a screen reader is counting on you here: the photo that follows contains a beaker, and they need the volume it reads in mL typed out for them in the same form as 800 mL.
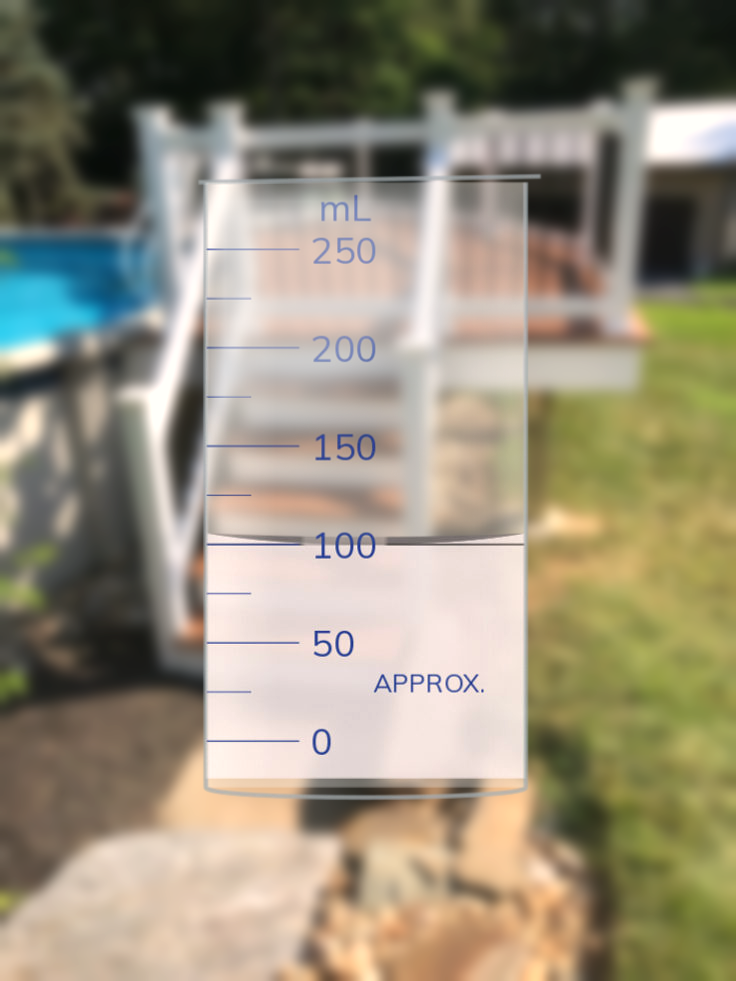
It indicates 100 mL
